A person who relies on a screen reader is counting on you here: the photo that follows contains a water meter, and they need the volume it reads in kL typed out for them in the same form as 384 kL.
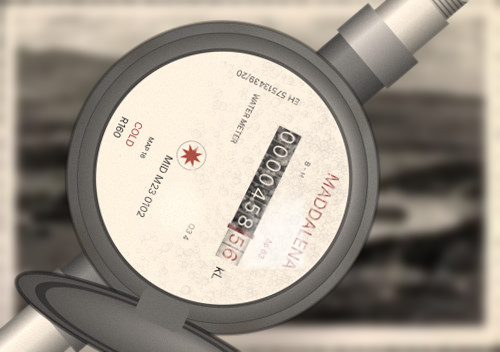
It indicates 458.56 kL
